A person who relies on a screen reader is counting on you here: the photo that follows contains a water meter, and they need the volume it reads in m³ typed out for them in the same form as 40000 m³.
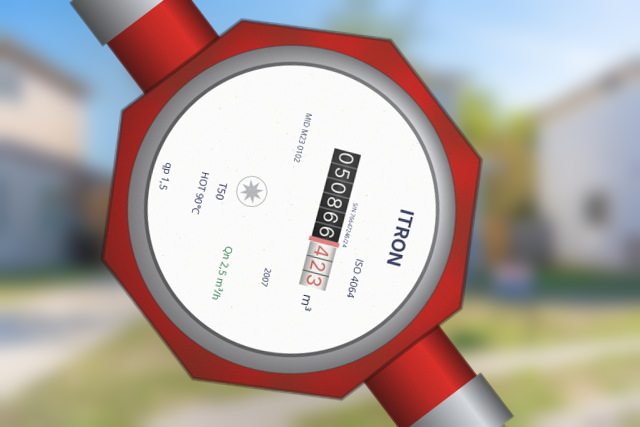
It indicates 50866.423 m³
